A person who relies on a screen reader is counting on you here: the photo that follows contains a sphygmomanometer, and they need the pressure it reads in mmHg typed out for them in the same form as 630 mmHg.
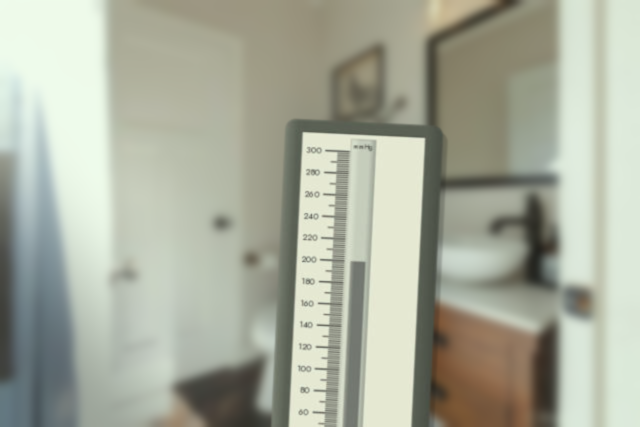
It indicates 200 mmHg
